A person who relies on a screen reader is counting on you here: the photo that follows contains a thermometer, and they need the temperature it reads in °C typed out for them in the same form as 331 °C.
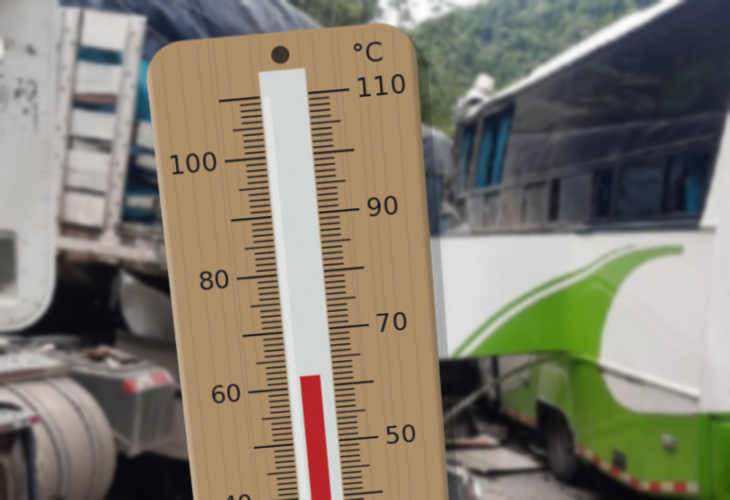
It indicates 62 °C
